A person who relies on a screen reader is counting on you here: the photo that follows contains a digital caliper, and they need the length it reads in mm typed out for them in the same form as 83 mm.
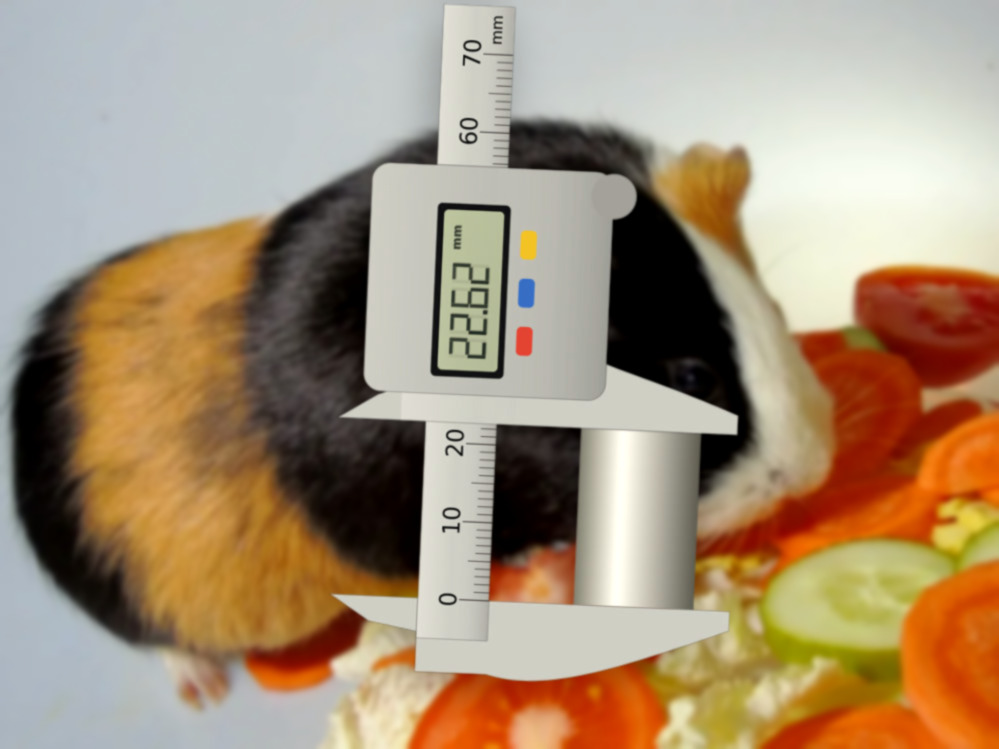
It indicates 22.62 mm
